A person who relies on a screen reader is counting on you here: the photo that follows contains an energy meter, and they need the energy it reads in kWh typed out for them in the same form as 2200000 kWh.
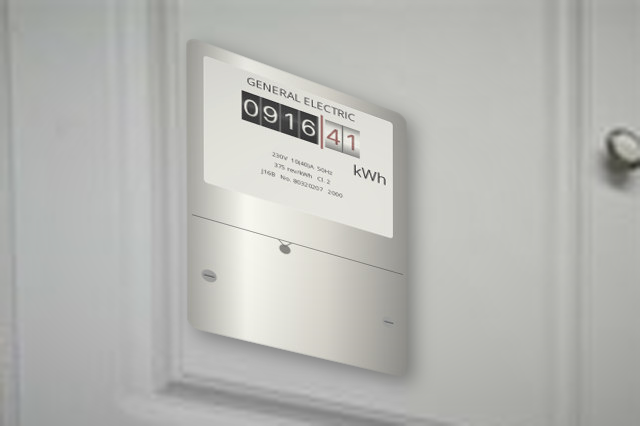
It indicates 916.41 kWh
